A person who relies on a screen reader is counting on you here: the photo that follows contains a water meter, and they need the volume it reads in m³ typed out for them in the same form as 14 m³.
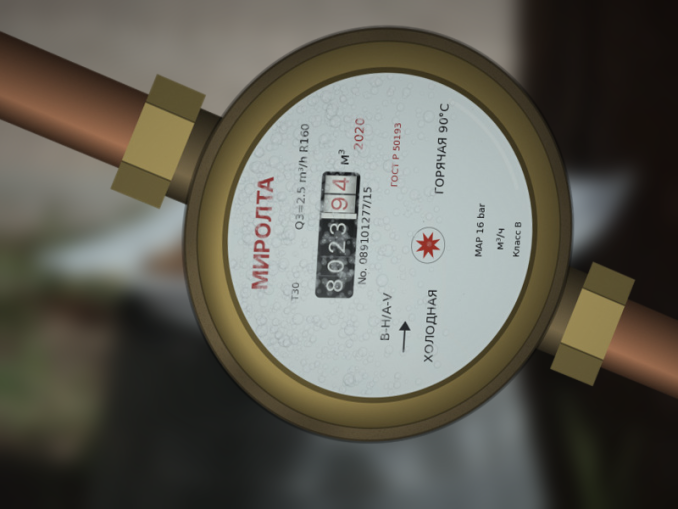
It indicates 8023.94 m³
